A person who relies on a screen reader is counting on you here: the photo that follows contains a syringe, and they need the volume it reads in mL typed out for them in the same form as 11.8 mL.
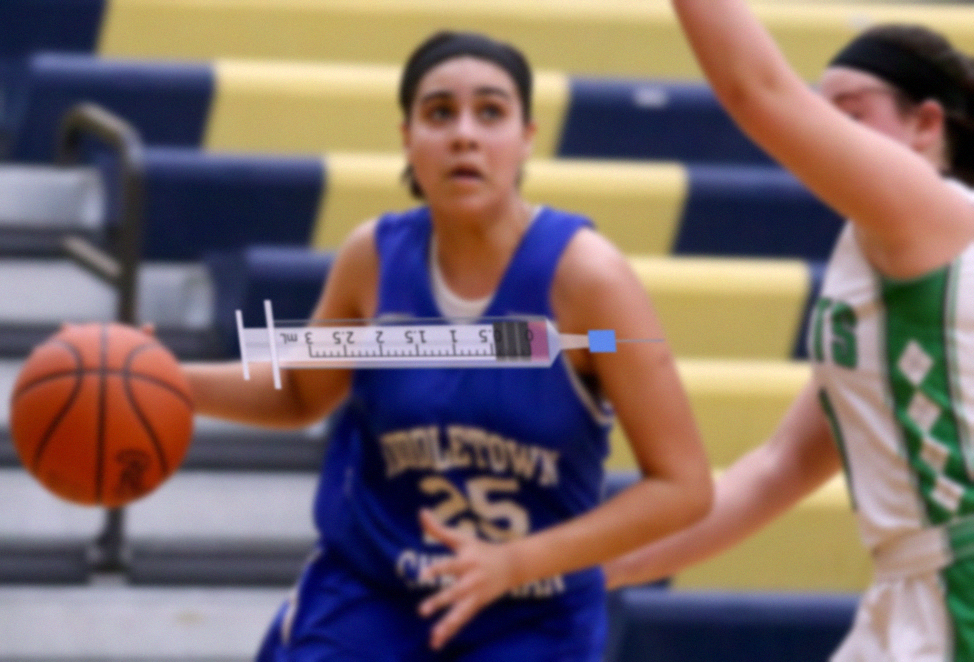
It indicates 0 mL
